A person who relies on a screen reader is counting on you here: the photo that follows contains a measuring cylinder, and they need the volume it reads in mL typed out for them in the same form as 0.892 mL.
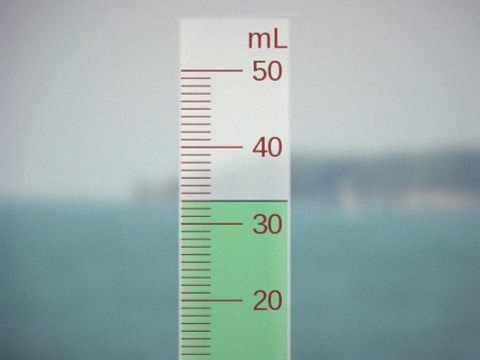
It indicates 33 mL
